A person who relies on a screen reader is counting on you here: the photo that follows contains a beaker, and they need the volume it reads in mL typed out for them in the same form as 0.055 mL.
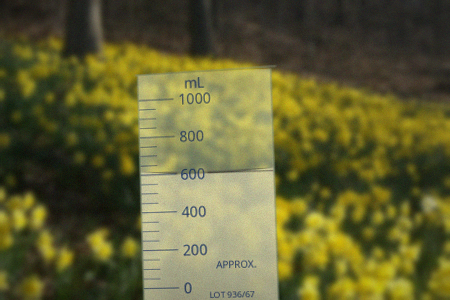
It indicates 600 mL
